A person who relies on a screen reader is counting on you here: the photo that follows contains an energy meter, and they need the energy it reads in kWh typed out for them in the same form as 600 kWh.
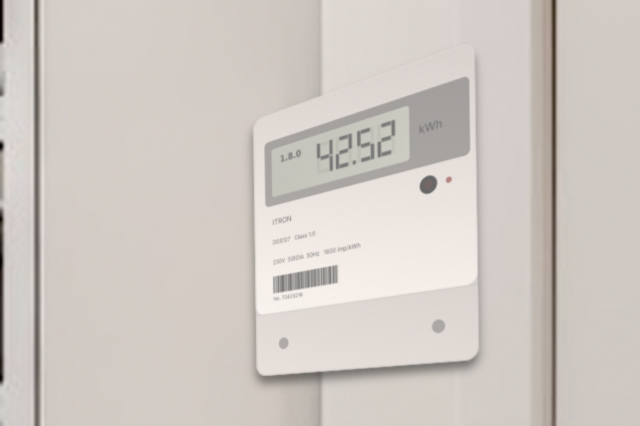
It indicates 42.52 kWh
